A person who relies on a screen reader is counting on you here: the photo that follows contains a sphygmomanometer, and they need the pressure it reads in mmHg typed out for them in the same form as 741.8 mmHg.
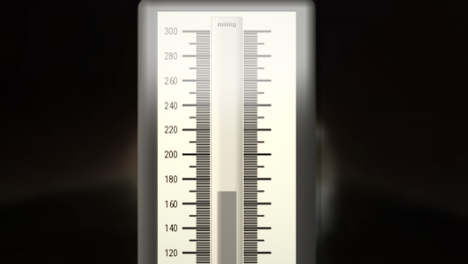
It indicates 170 mmHg
